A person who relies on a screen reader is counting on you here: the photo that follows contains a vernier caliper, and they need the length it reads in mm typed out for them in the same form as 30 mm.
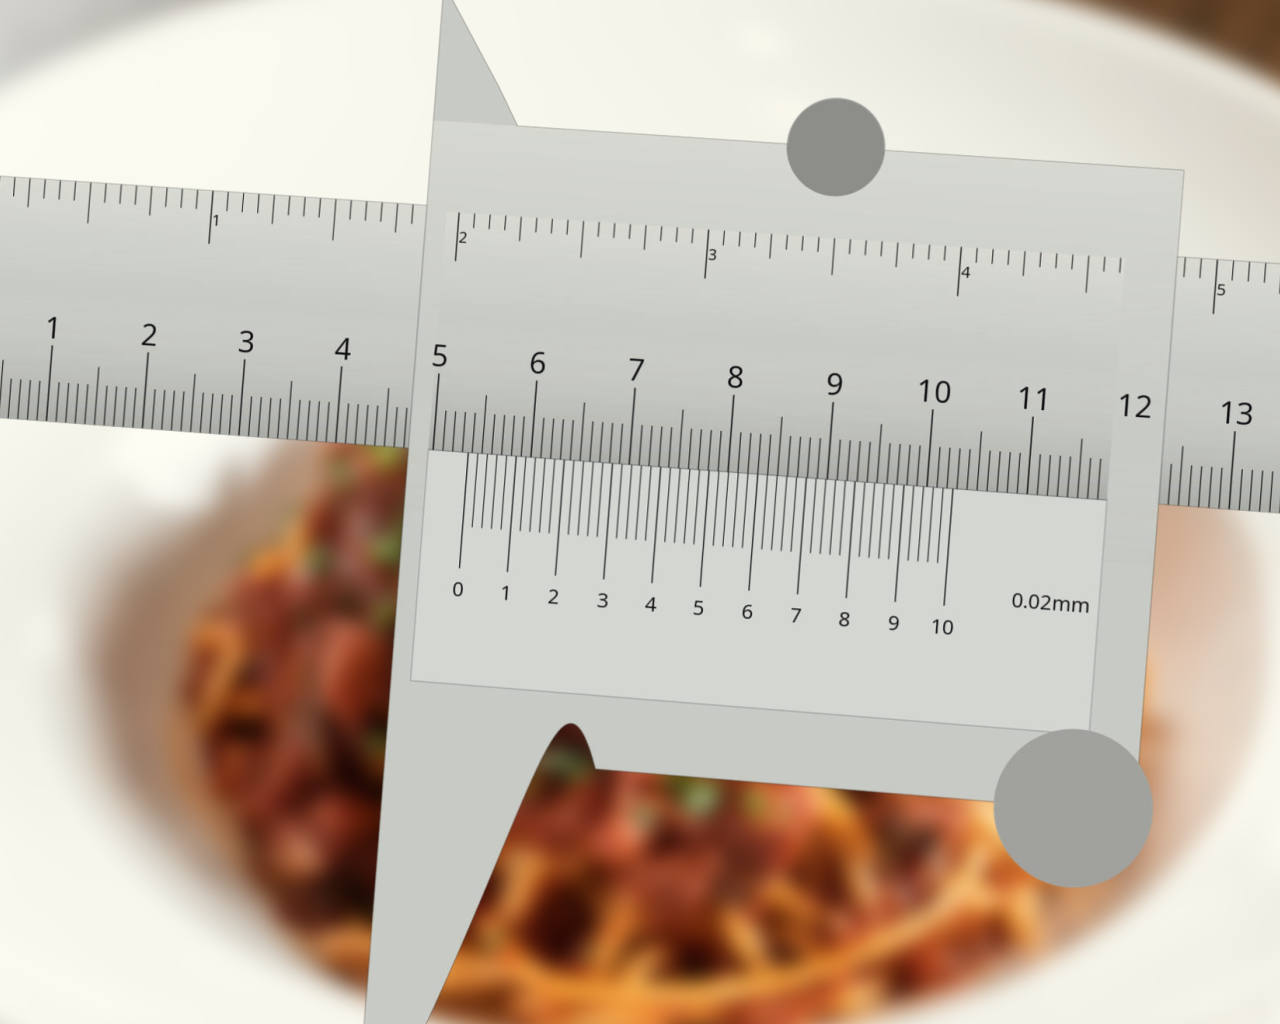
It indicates 53.6 mm
